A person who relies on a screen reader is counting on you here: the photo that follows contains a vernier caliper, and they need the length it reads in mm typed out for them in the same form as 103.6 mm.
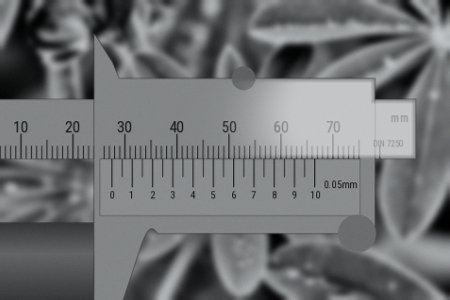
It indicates 27.5 mm
